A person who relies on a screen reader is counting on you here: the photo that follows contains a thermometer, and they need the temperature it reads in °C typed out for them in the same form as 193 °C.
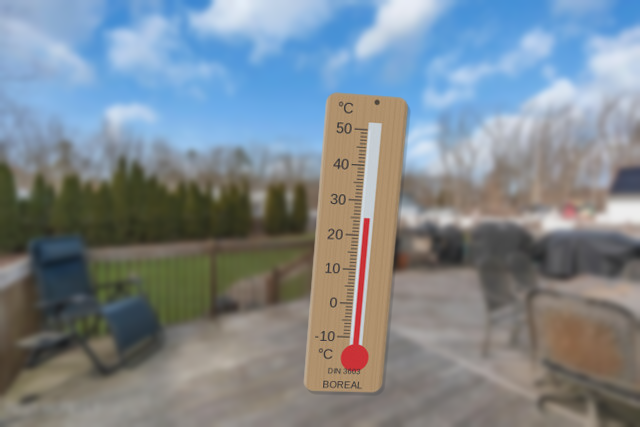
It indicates 25 °C
